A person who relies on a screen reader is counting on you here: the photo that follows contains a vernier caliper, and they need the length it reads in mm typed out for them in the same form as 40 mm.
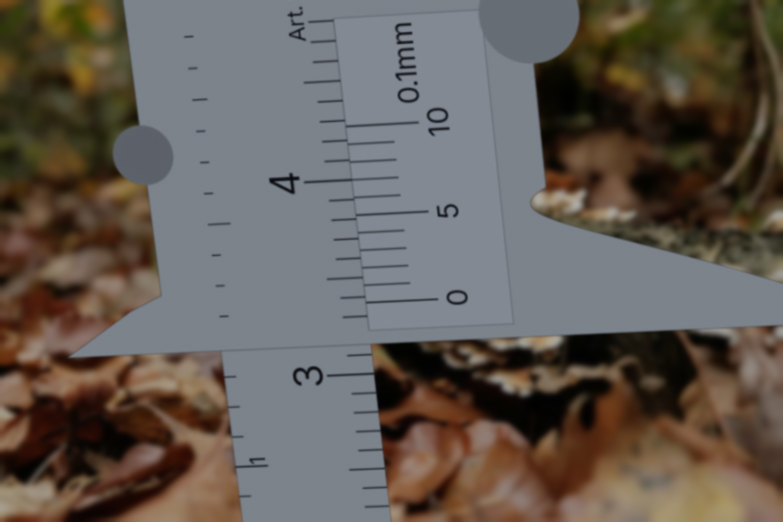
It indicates 33.7 mm
